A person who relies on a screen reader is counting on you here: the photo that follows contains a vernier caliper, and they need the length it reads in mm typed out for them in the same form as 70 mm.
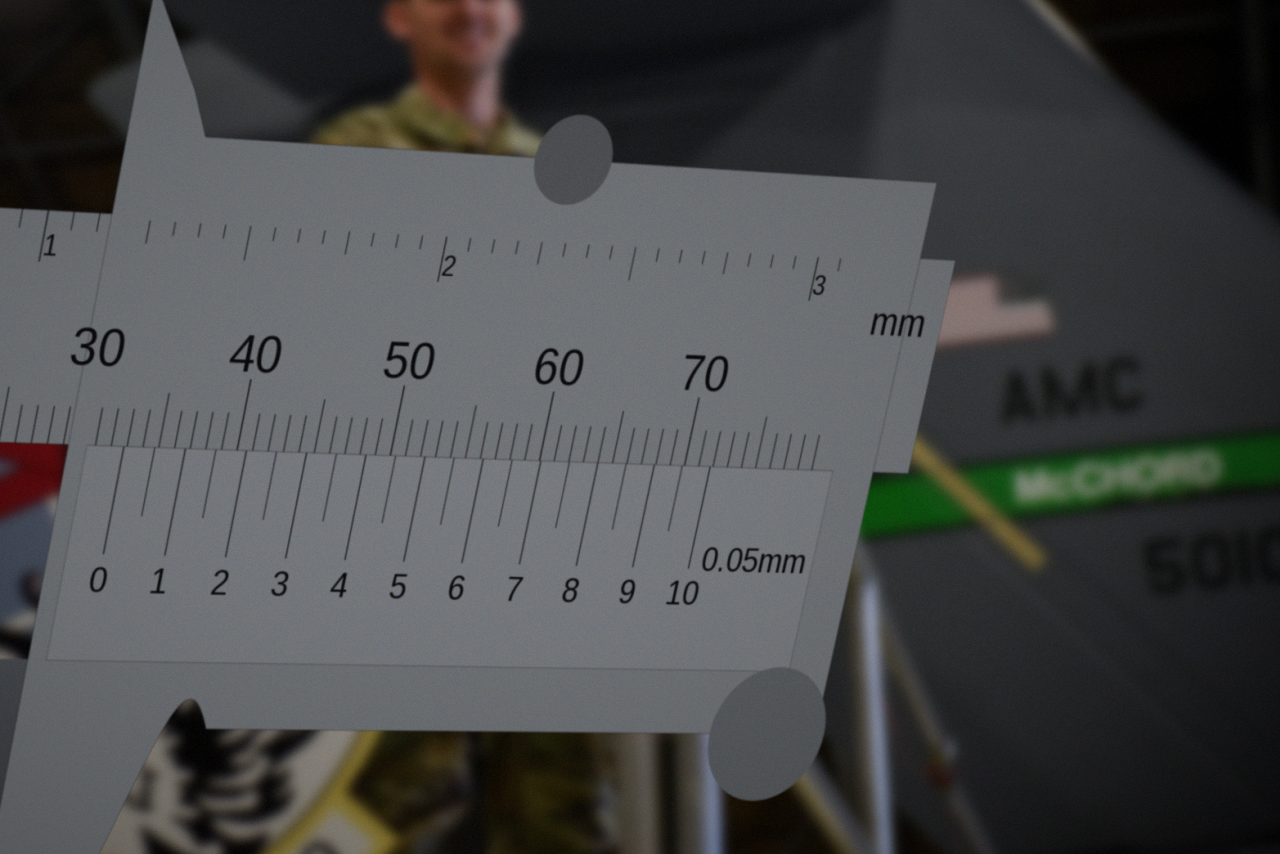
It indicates 32.8 mm
